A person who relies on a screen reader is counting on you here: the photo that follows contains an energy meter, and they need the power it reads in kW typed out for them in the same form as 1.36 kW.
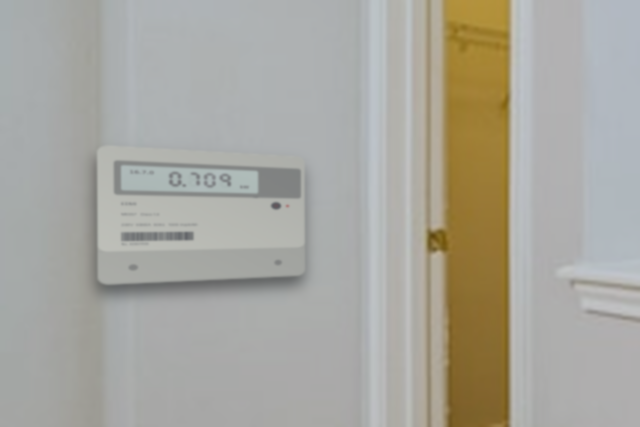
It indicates 0.709 kW
